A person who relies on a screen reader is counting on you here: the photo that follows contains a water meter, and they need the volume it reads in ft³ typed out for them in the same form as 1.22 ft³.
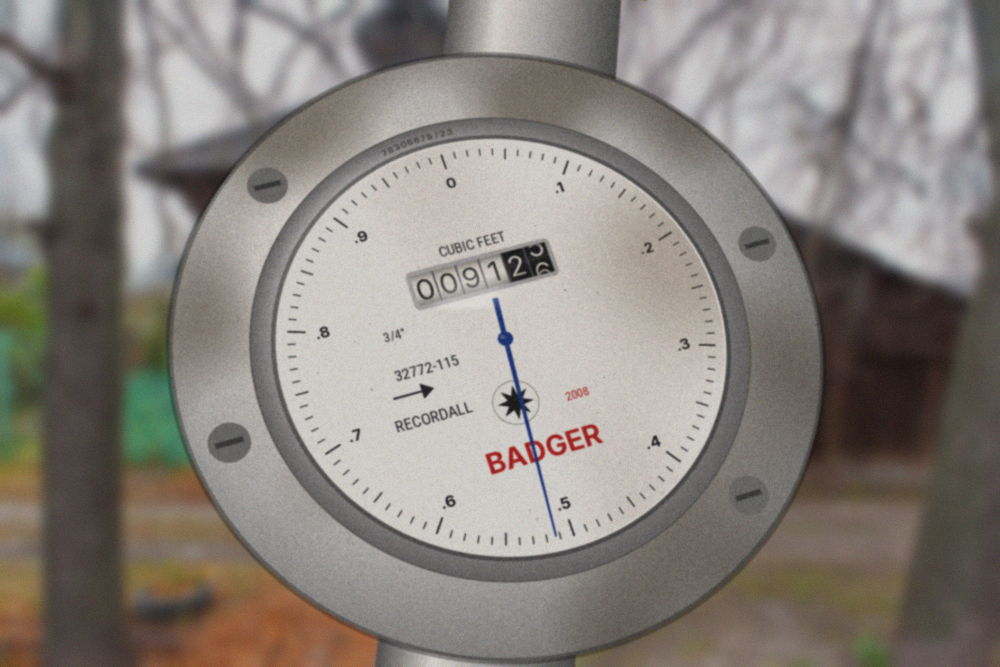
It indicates 9125.51 ft³
